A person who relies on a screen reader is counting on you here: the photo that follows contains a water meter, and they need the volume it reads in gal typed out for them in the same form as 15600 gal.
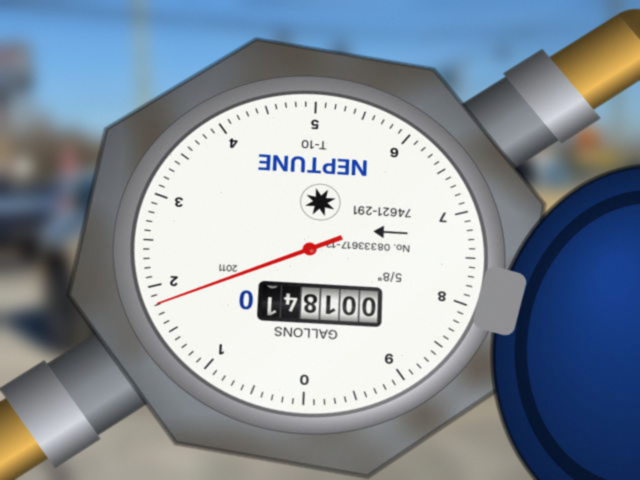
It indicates 18411.8 gal
